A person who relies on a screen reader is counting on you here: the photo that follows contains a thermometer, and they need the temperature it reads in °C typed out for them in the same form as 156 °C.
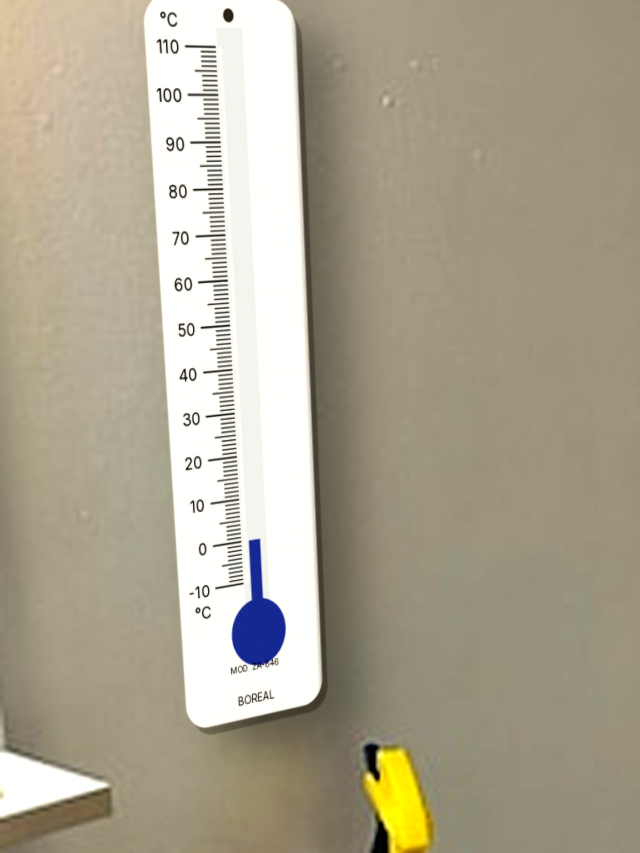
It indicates 0 °C
